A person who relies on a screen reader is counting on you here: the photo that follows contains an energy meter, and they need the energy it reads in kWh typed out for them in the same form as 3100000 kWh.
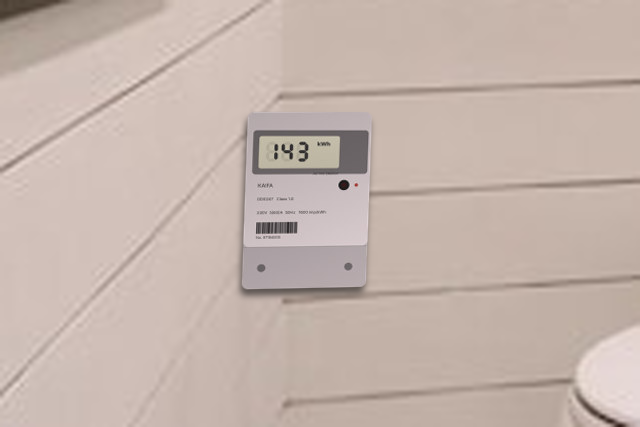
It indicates 143 kWh
